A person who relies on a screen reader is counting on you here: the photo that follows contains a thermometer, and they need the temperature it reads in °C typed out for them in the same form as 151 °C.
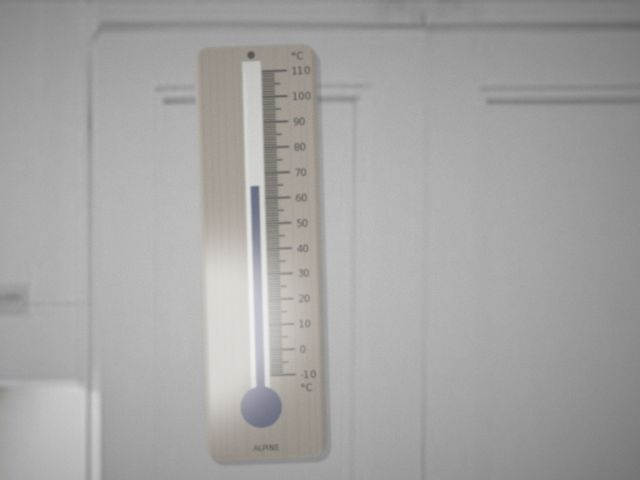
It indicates 65 °C
